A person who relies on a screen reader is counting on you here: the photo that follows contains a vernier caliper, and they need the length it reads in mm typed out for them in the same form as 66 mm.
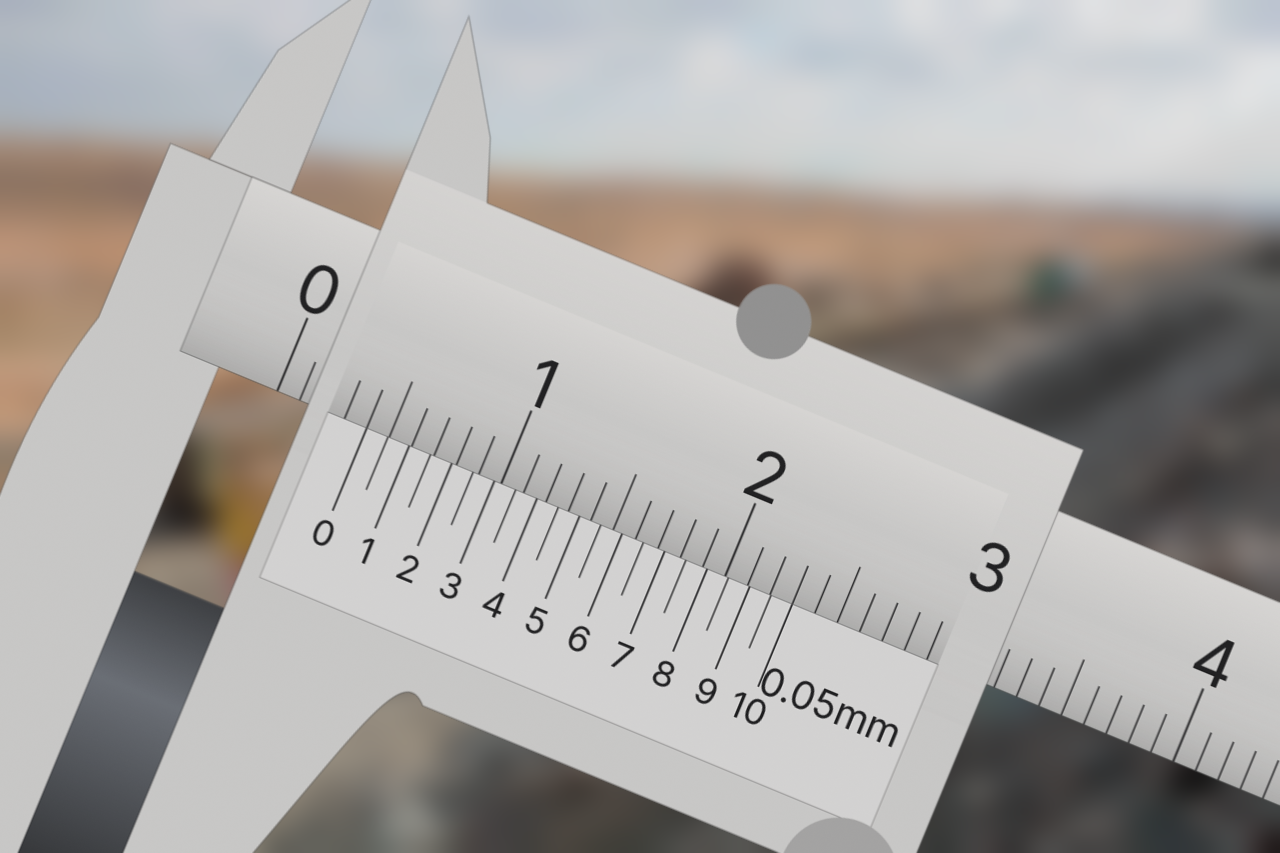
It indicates 4.00 mm
